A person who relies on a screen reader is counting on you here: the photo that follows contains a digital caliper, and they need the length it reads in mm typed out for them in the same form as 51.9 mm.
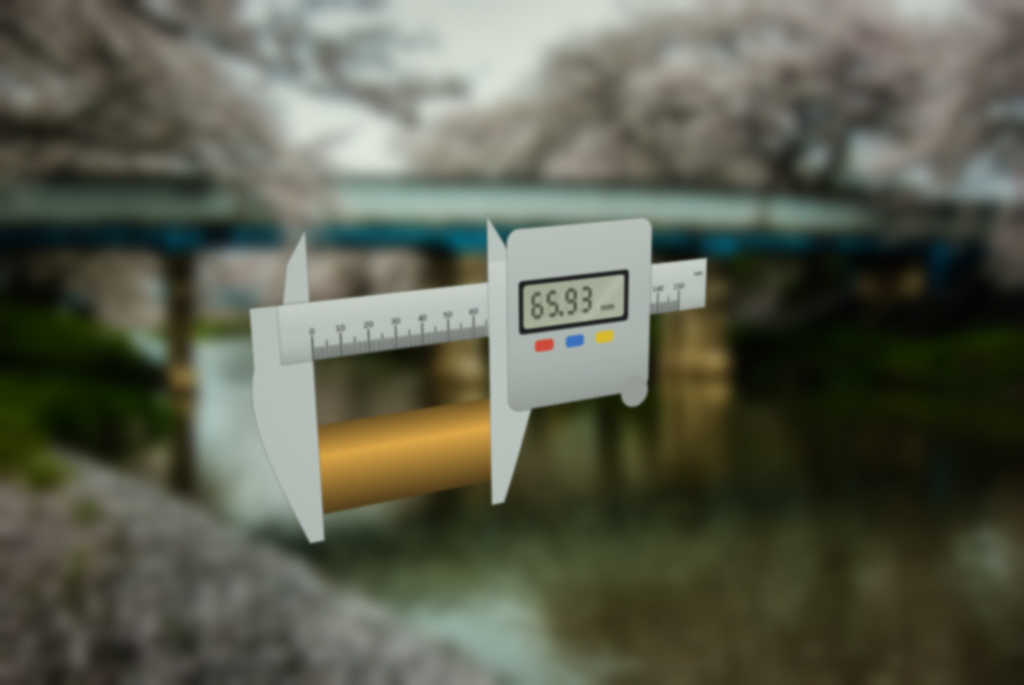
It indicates 65.93 mm
